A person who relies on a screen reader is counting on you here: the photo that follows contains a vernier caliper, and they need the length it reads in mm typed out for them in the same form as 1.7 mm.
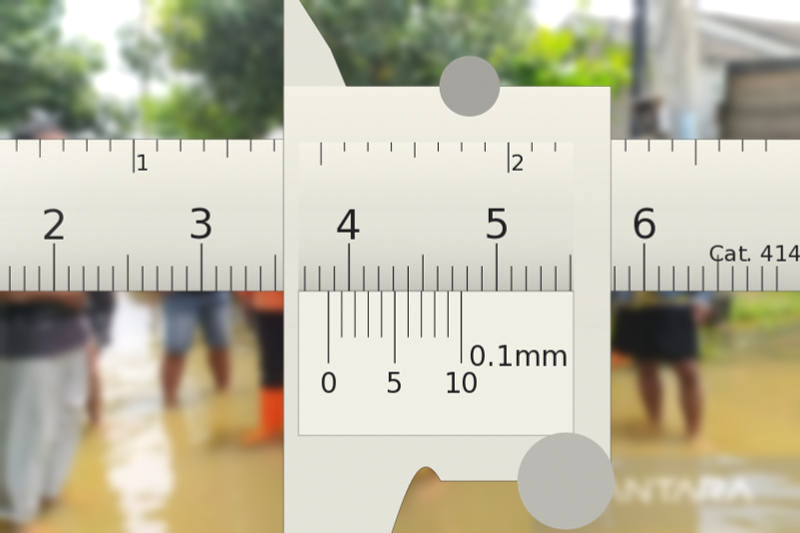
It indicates 38.6 mm
